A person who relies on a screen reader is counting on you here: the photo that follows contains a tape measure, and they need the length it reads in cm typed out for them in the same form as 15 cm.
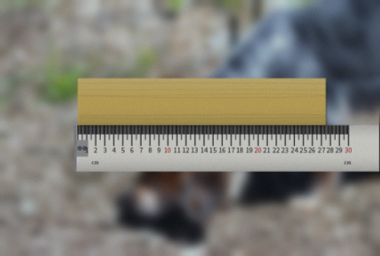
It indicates 27.5 cm
